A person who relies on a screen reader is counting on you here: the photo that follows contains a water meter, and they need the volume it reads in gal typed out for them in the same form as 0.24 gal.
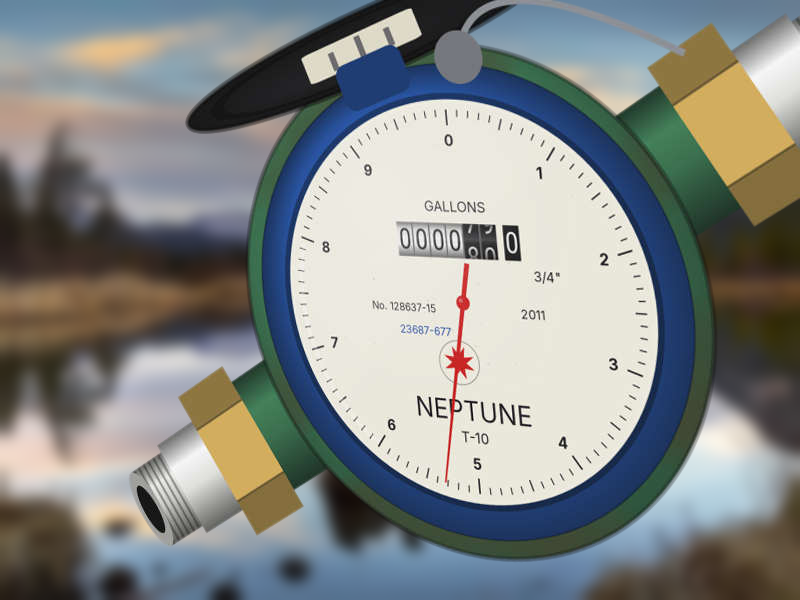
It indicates 795.3 gal
